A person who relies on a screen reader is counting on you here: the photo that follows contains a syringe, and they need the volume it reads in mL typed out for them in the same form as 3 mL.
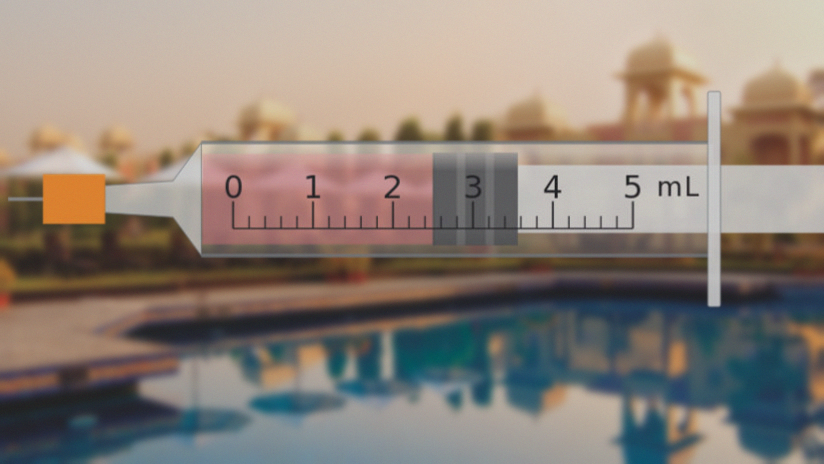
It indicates 2.5 mL
